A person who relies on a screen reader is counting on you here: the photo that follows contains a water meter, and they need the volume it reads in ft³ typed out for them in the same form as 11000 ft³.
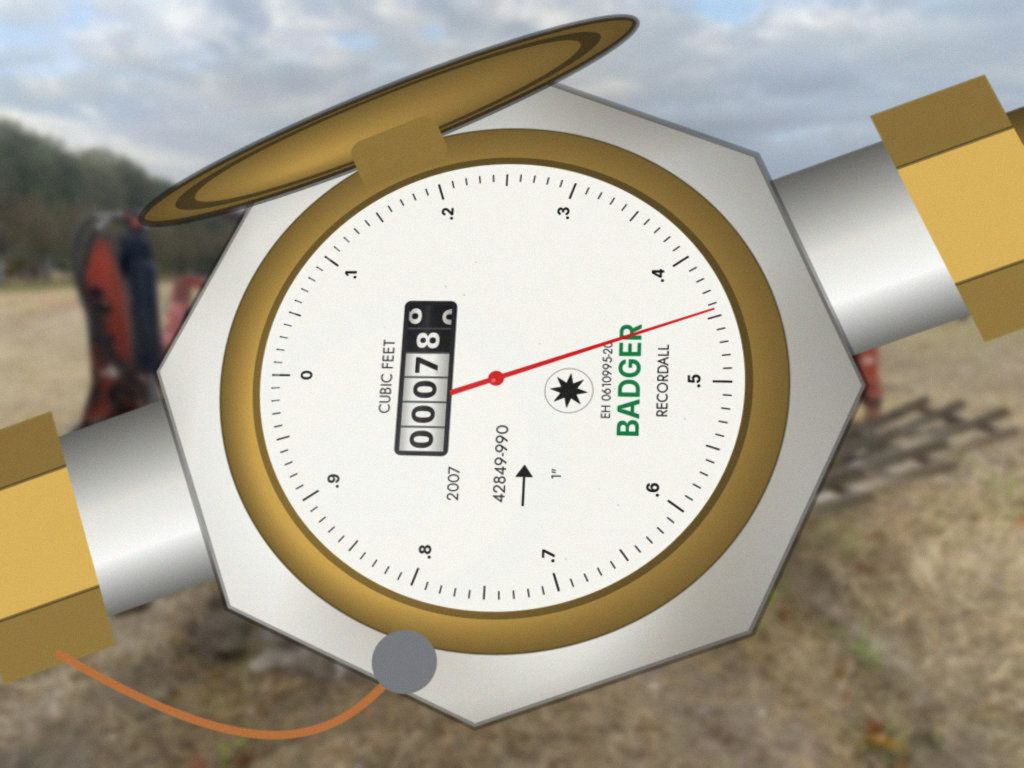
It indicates 788.44 ft³
